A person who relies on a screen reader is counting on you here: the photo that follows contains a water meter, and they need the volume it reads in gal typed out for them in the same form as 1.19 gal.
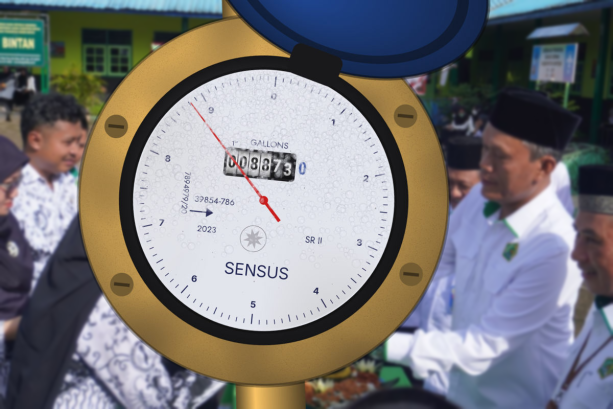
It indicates 88728.8 gal
